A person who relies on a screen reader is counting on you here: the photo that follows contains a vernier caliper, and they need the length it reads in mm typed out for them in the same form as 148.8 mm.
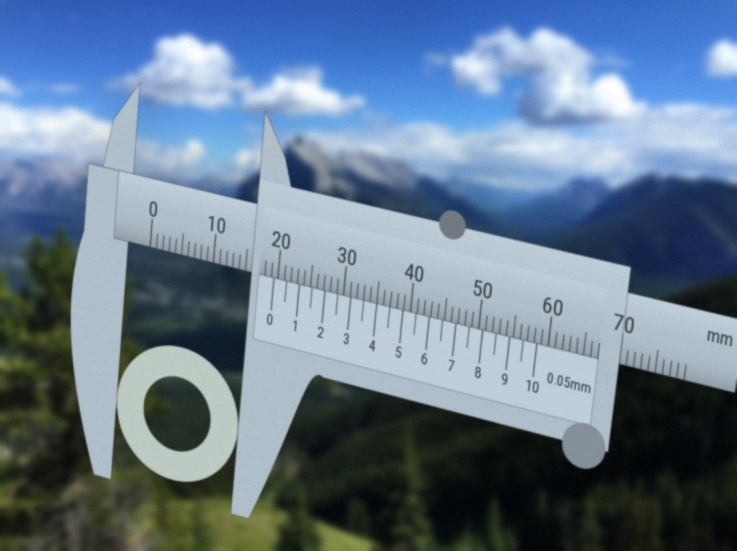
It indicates 19.4 mm
